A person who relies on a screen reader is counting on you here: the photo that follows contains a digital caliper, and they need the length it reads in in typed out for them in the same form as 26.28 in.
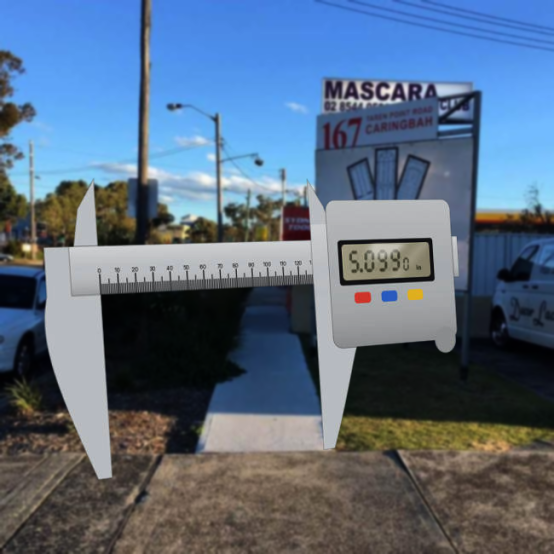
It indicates 5.0990 in
